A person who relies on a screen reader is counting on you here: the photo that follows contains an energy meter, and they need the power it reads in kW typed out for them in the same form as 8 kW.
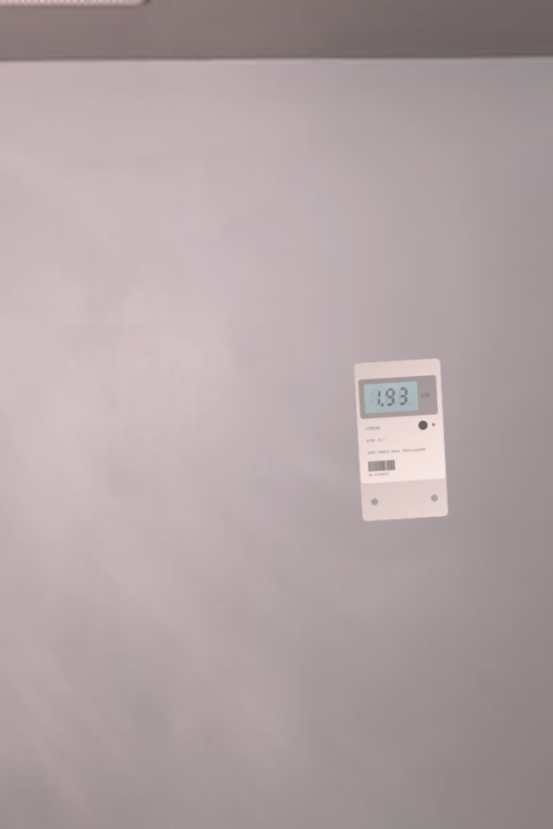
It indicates 1.93 kW
